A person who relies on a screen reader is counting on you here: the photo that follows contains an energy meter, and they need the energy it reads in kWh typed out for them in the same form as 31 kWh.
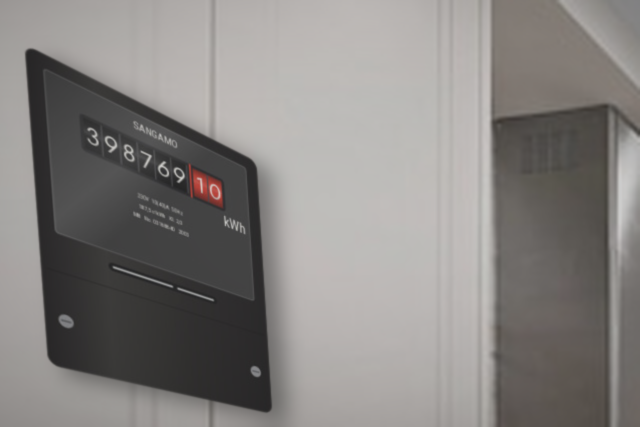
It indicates 398769.10 kWh
